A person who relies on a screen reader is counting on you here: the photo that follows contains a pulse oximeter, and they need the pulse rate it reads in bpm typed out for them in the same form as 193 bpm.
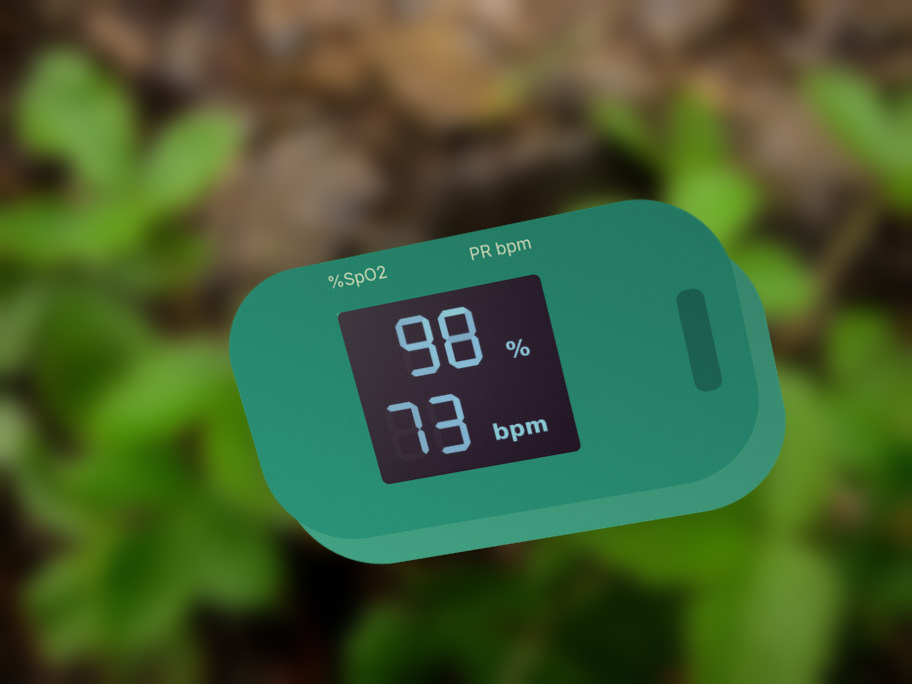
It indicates 73 bpm
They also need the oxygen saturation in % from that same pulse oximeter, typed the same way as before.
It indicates 98 %
